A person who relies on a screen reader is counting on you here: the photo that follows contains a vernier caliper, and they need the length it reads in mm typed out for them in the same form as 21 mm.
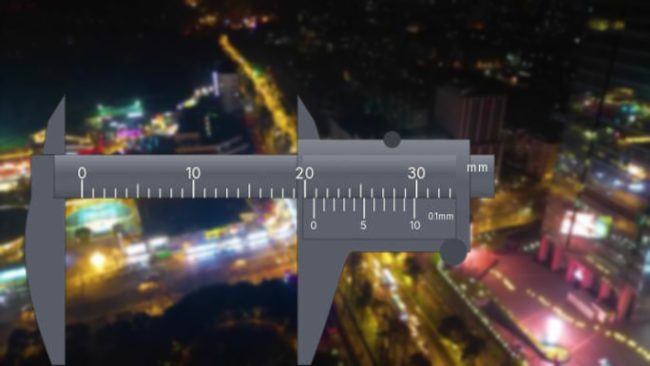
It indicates 20.8 mm
